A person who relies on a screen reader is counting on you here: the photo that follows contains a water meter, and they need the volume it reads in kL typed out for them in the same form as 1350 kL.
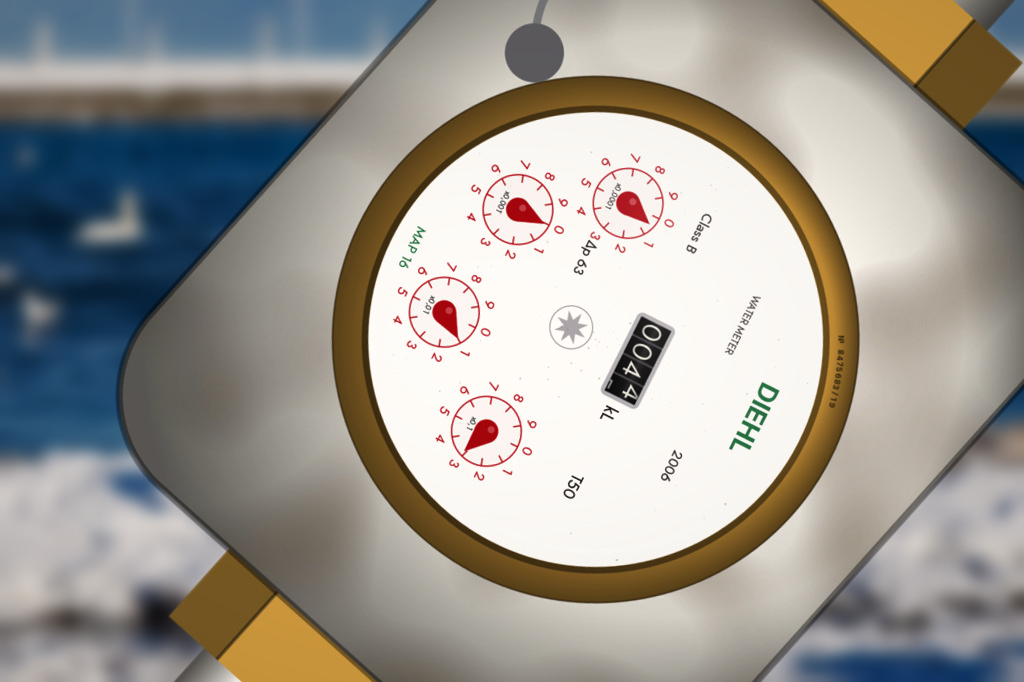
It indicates 44.3100 kL
